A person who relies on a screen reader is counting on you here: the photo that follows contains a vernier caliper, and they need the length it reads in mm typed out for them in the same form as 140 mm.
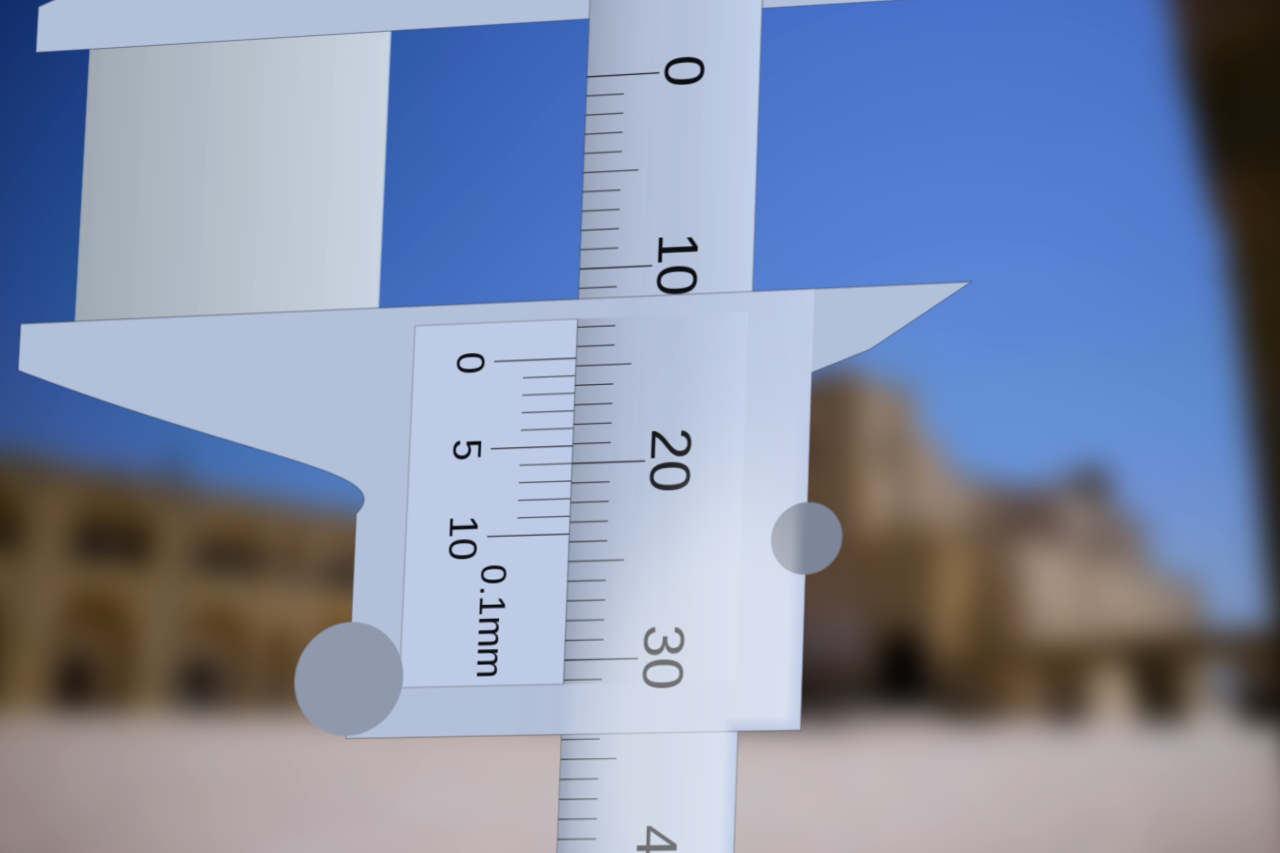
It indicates 14.6 mm
